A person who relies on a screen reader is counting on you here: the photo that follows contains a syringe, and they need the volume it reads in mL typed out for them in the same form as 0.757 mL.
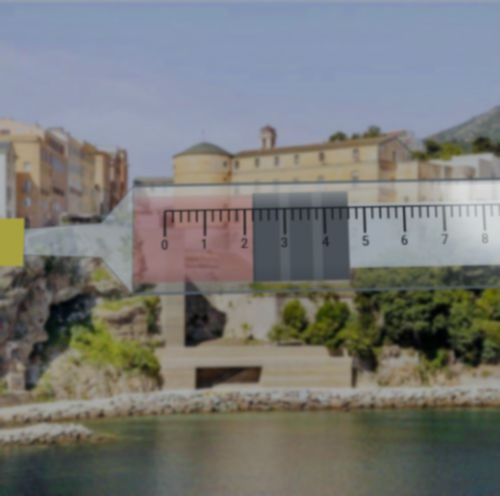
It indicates 2.2 mL
